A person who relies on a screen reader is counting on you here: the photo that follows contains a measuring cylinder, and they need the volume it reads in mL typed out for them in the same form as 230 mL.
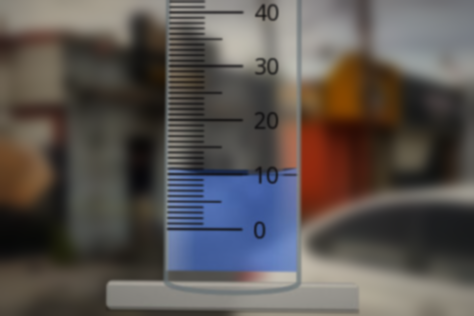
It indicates 10 mL
